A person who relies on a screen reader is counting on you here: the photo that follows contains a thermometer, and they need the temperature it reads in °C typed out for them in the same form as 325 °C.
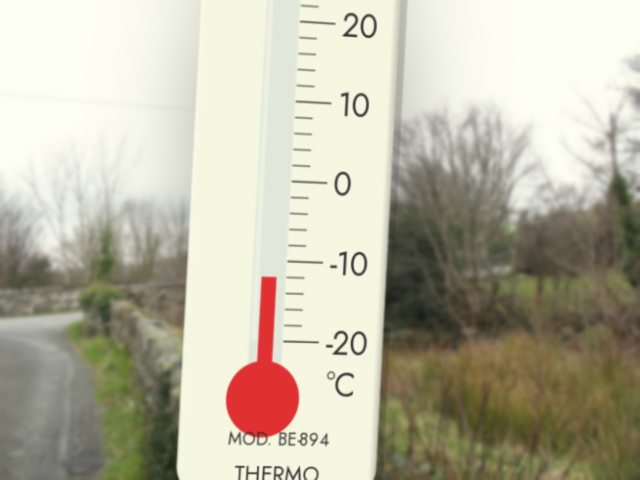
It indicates -12 °C
